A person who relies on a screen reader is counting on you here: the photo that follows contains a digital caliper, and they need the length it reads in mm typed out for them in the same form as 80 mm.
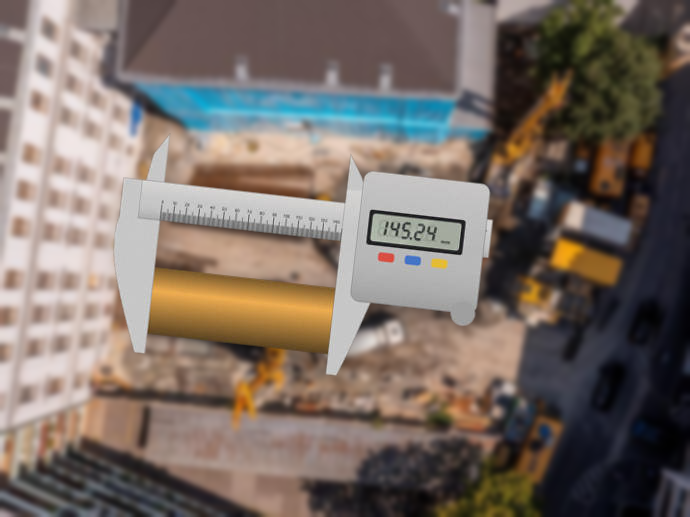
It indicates 145.24 mm
